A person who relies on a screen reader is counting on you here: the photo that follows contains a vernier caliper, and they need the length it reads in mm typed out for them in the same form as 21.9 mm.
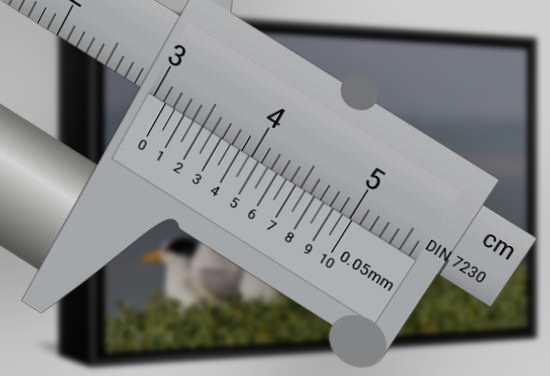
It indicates 31.2 mm
